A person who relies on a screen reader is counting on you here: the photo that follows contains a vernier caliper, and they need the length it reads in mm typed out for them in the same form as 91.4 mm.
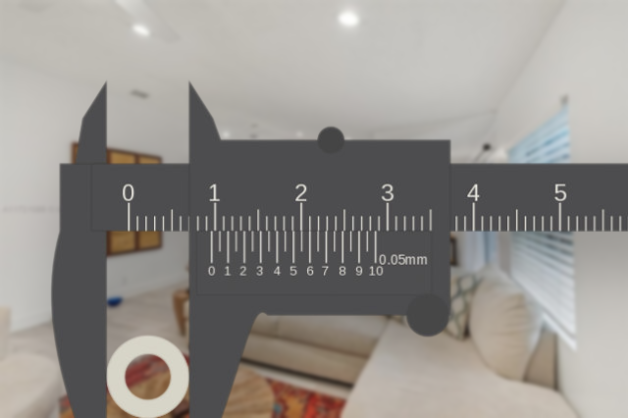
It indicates 9.6 mm
